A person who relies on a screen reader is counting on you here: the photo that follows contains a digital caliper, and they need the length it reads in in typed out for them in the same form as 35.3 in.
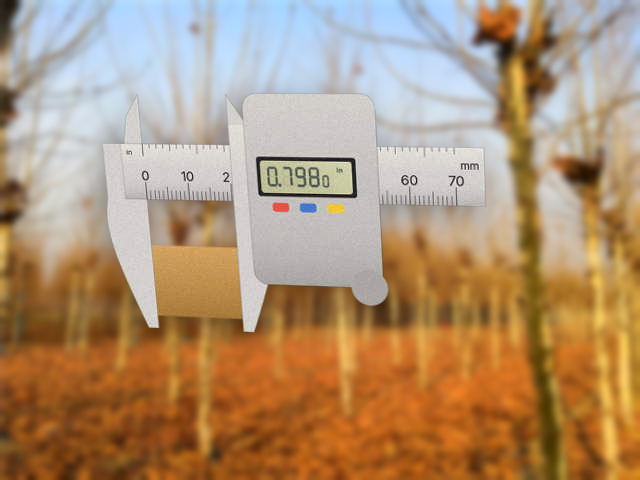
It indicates 0.7980 in
